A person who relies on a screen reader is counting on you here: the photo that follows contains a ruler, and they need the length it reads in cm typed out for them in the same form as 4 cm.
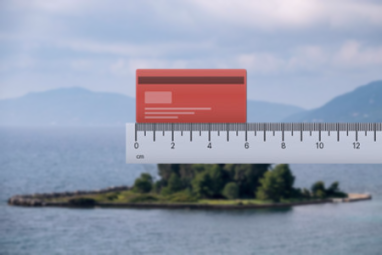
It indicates 6 cm
